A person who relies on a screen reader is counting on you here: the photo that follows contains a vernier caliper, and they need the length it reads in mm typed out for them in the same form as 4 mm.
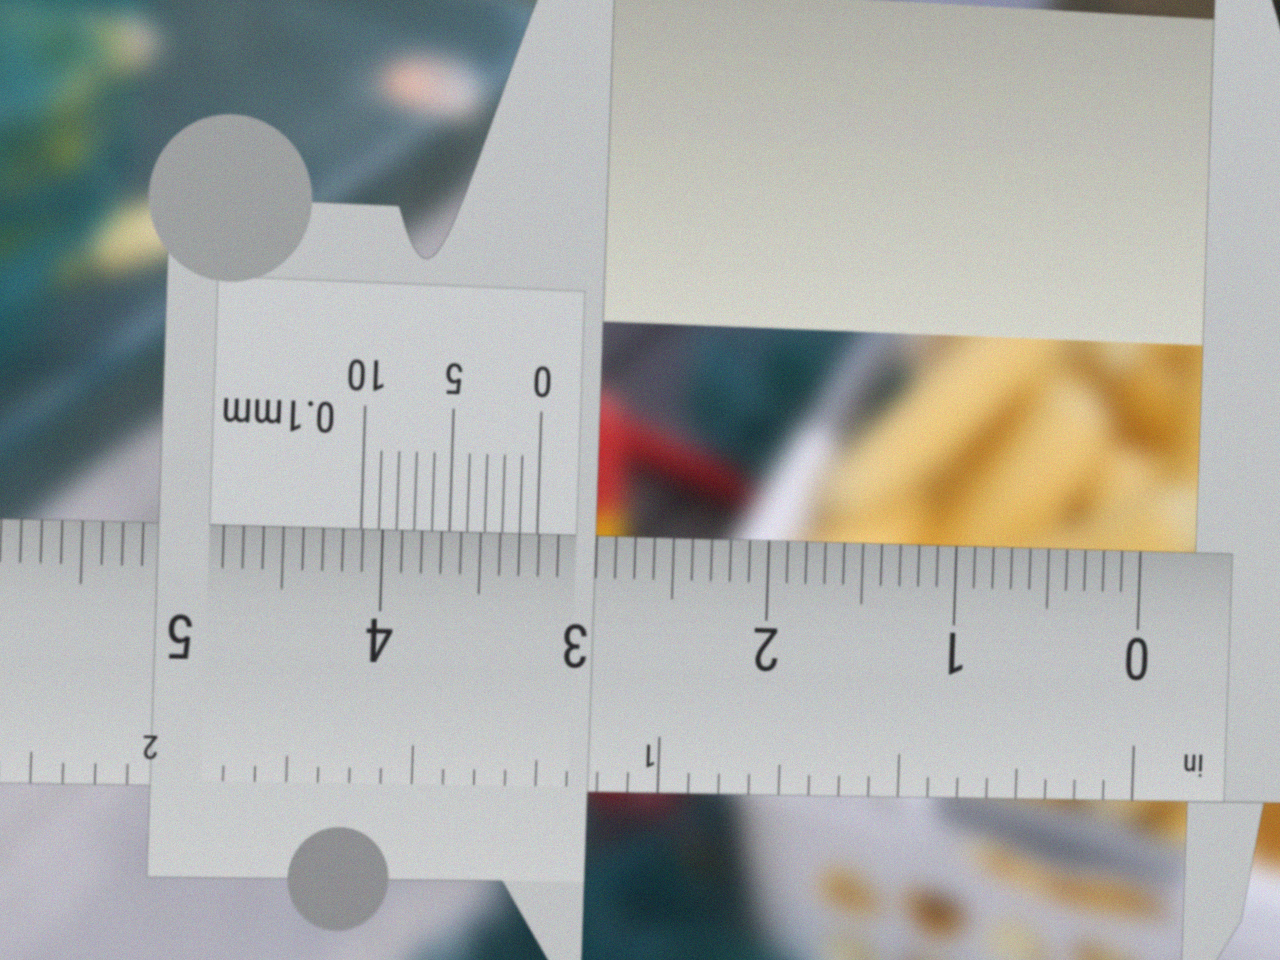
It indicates 32.1 mm
